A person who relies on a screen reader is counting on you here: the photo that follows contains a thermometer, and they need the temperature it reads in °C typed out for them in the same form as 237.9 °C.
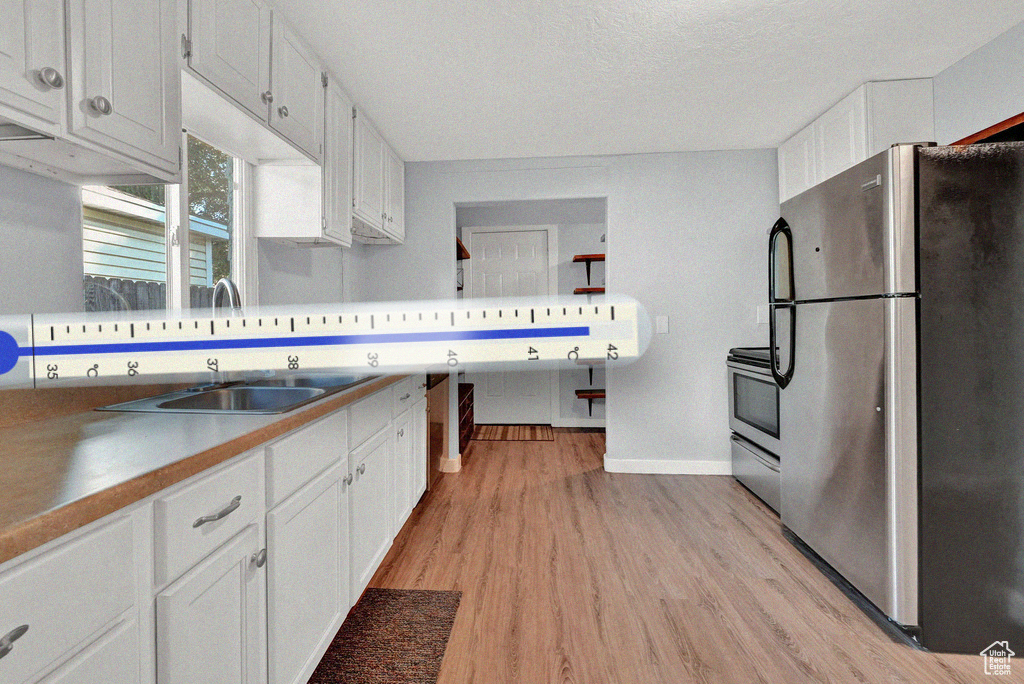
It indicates 41.7 °C
